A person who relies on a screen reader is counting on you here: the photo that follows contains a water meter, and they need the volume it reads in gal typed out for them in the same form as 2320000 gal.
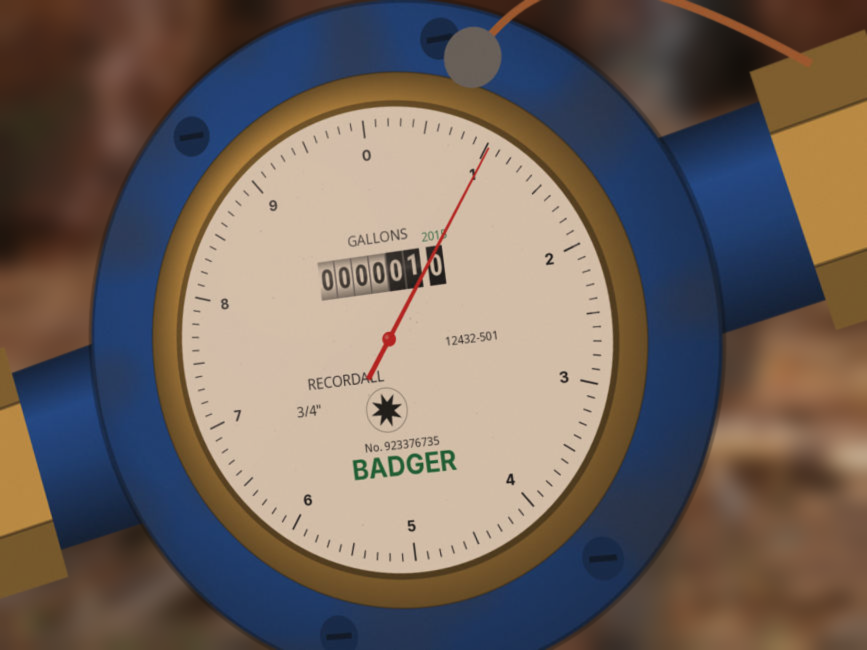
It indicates 11.0 gal
